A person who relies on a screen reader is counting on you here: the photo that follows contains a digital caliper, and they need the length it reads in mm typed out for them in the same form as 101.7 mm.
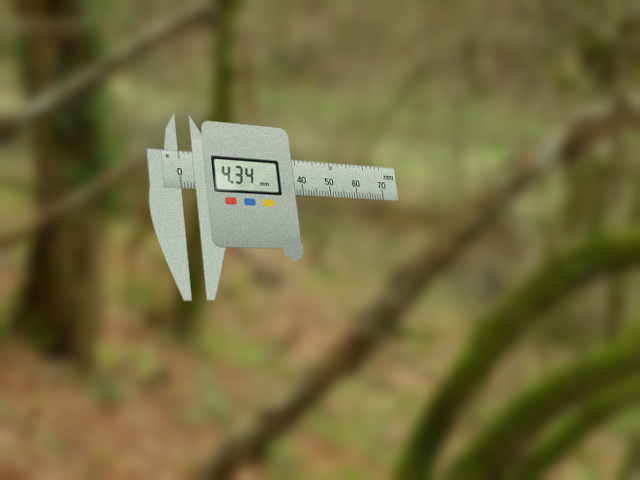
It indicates 4.34 mm
